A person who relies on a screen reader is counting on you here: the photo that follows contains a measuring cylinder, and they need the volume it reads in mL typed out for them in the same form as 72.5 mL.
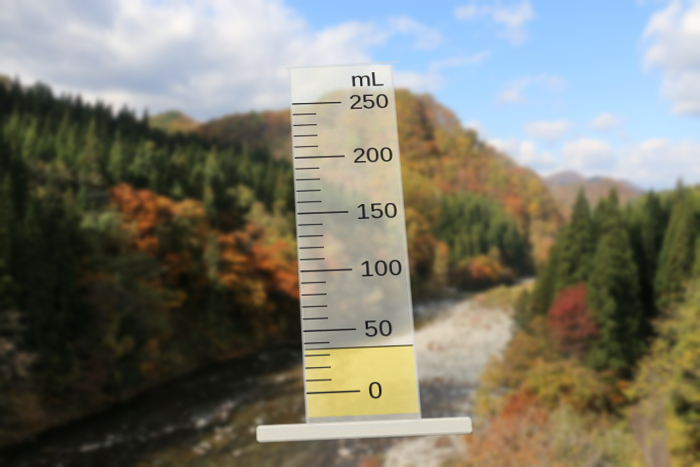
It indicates 35 mL
